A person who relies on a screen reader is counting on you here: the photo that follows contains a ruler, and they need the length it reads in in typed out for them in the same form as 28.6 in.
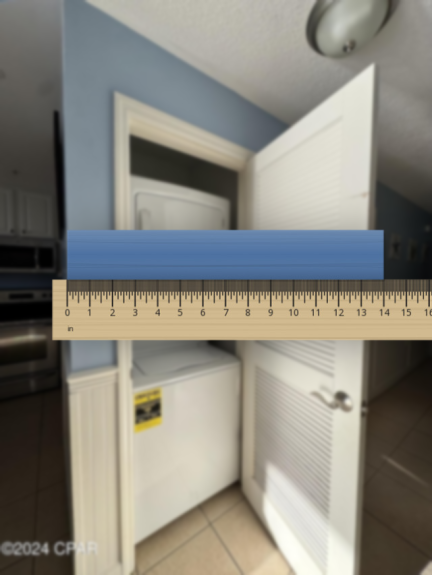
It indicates 14 in
